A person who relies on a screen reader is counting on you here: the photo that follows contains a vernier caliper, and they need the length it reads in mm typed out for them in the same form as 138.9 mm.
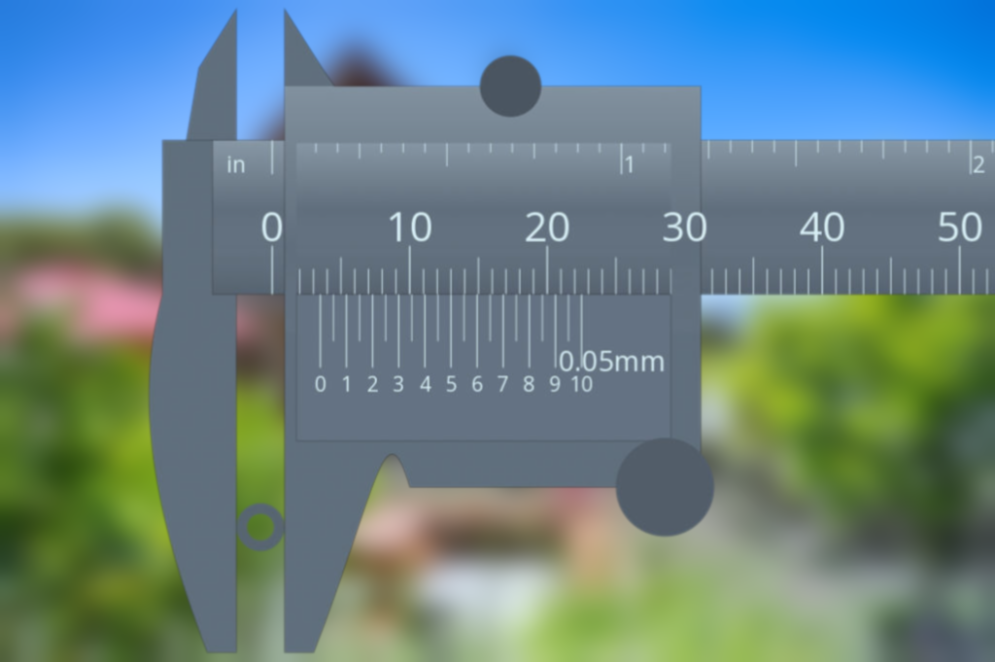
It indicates 3.5 mm
